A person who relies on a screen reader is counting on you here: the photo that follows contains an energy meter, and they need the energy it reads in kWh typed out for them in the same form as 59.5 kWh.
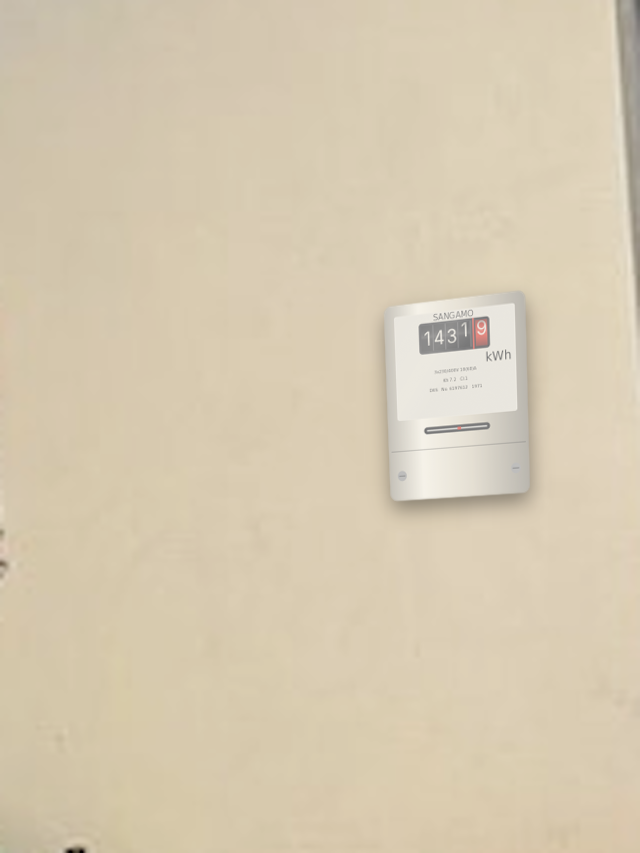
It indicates 1431.9 kWh
